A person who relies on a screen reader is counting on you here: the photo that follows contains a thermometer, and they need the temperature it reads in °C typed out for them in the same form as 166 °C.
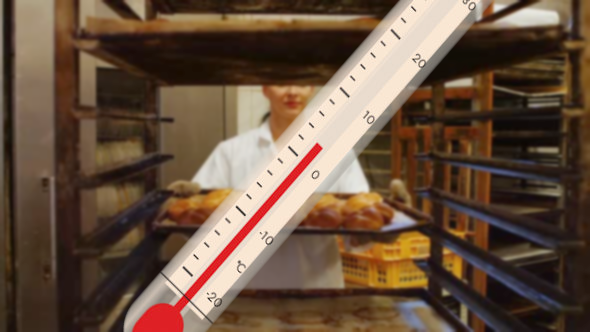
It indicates 3 °C
